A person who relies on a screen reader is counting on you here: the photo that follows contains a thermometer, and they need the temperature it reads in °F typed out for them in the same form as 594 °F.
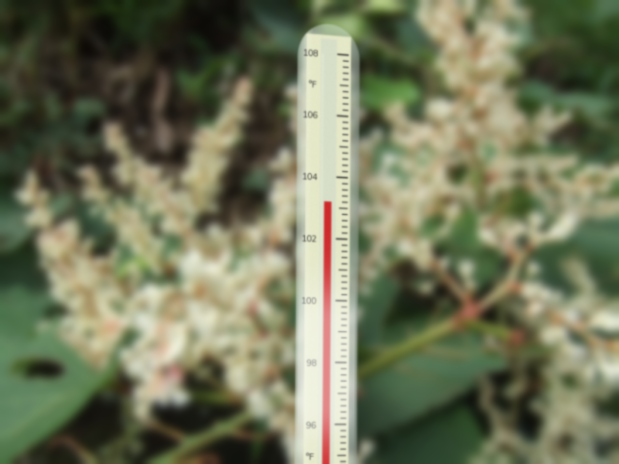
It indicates 103.2 °F
